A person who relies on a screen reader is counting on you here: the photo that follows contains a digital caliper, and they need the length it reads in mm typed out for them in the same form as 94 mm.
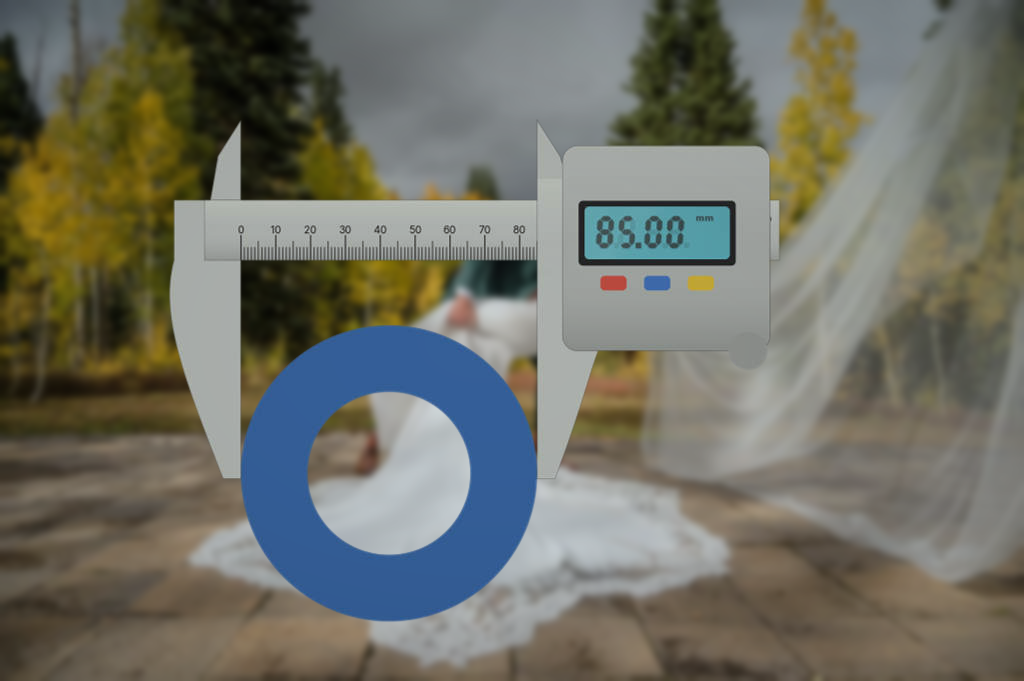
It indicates 85.00 mm
